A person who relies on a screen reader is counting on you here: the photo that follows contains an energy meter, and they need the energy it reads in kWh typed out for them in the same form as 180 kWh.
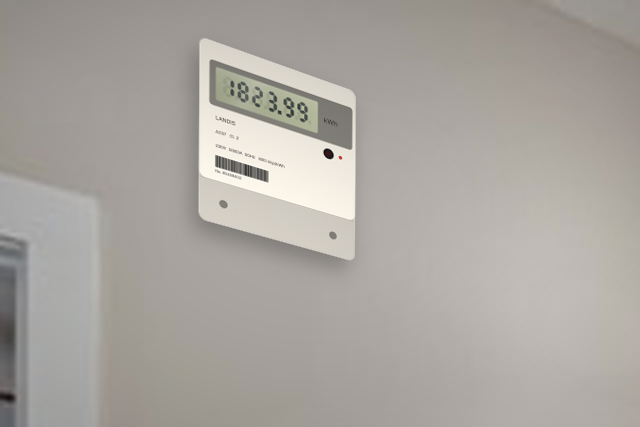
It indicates 1823.99 kWh
